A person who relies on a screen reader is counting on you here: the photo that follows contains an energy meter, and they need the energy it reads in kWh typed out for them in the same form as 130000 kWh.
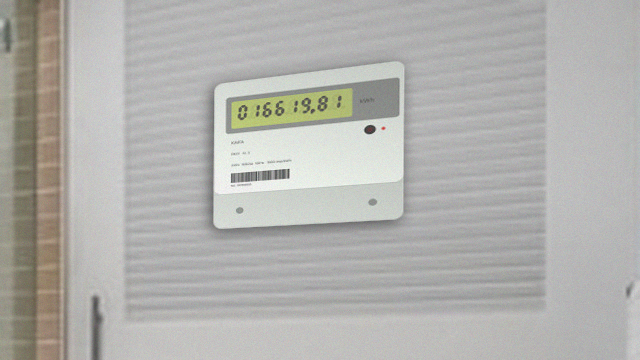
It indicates 16619.81 kWh
